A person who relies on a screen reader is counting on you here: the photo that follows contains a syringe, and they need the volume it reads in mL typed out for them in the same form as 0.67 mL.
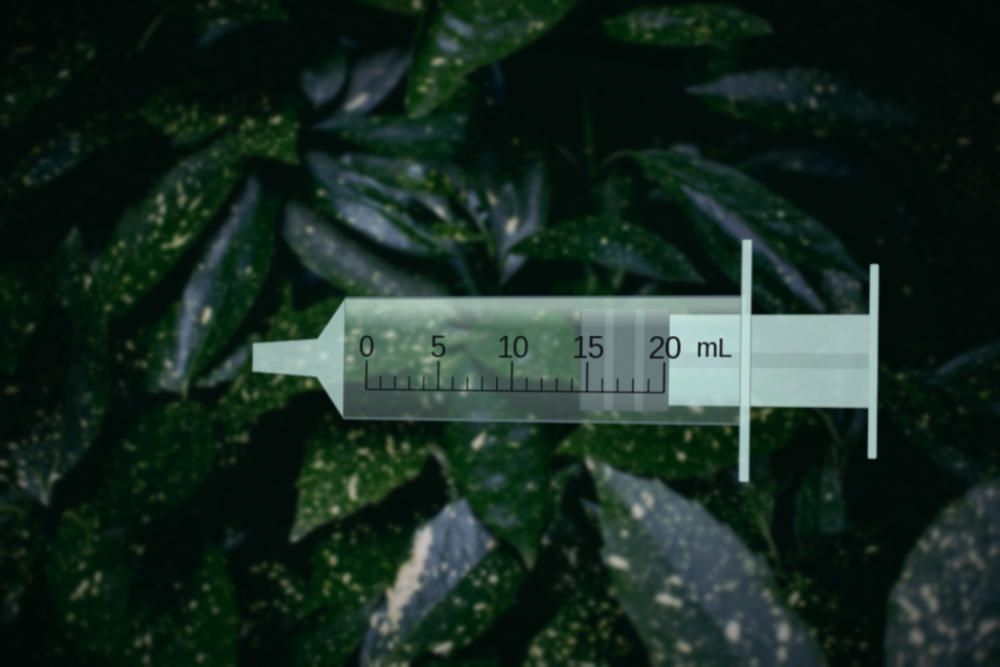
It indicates 14.5 mL
